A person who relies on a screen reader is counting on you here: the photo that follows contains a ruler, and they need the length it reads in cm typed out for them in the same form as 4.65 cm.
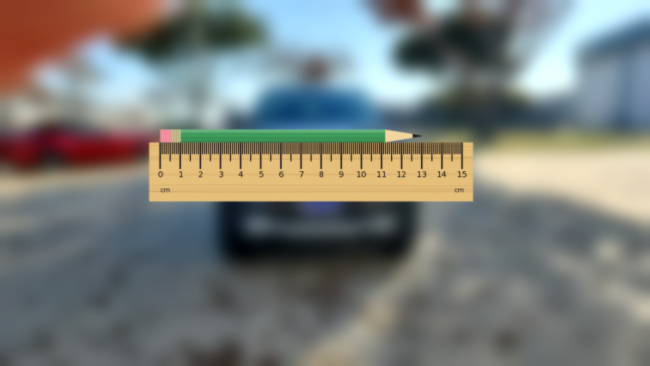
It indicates 13 cm
